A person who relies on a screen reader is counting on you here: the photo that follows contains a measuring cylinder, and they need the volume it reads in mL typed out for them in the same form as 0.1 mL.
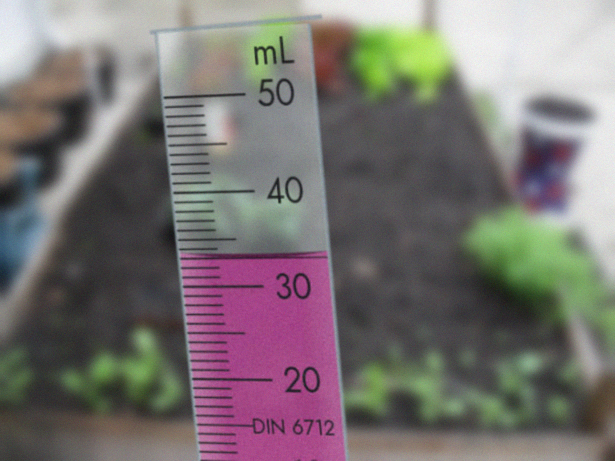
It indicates 33 mL
